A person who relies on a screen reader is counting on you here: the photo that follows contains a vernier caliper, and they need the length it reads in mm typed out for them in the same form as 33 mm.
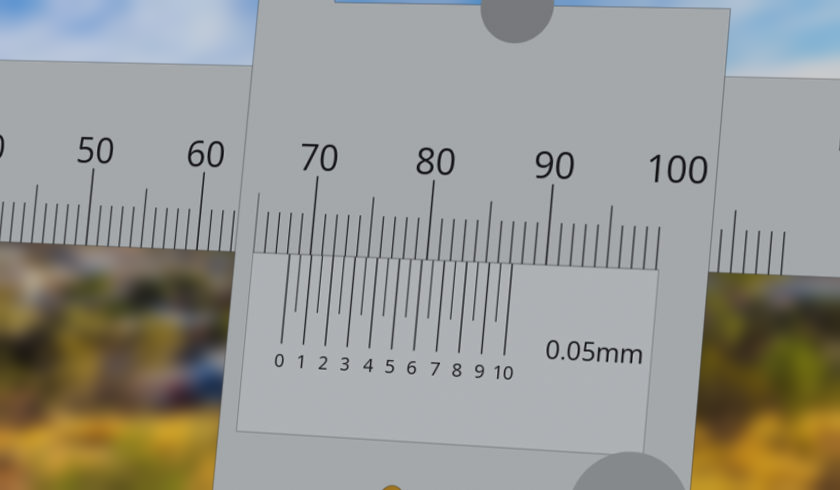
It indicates 68.2 mm
